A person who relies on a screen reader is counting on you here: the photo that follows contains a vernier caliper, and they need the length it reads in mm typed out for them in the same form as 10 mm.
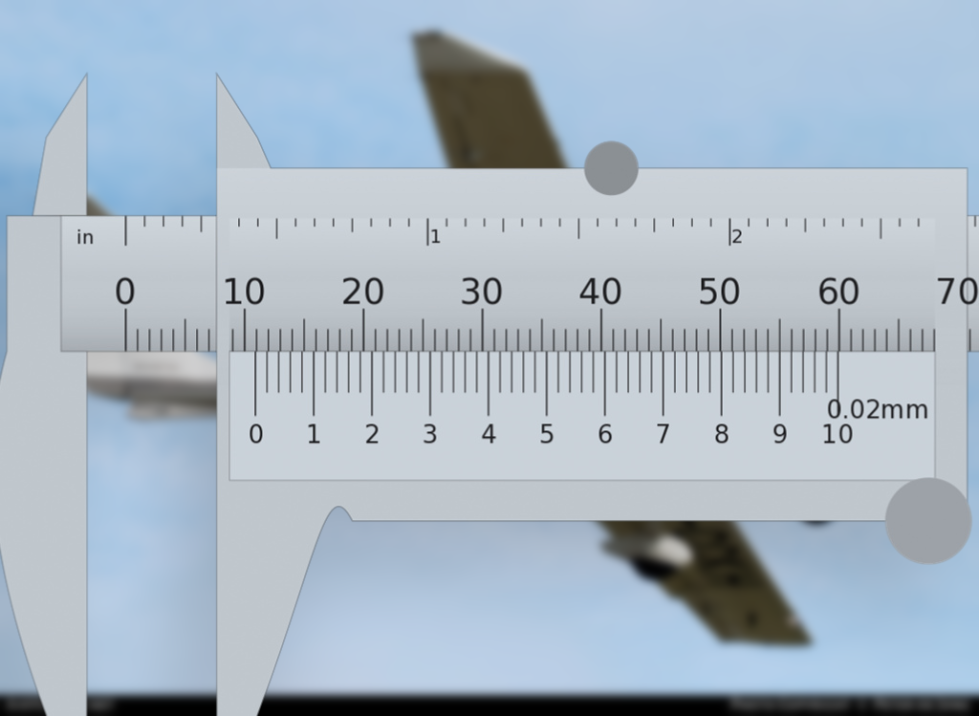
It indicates 10.9 mm
